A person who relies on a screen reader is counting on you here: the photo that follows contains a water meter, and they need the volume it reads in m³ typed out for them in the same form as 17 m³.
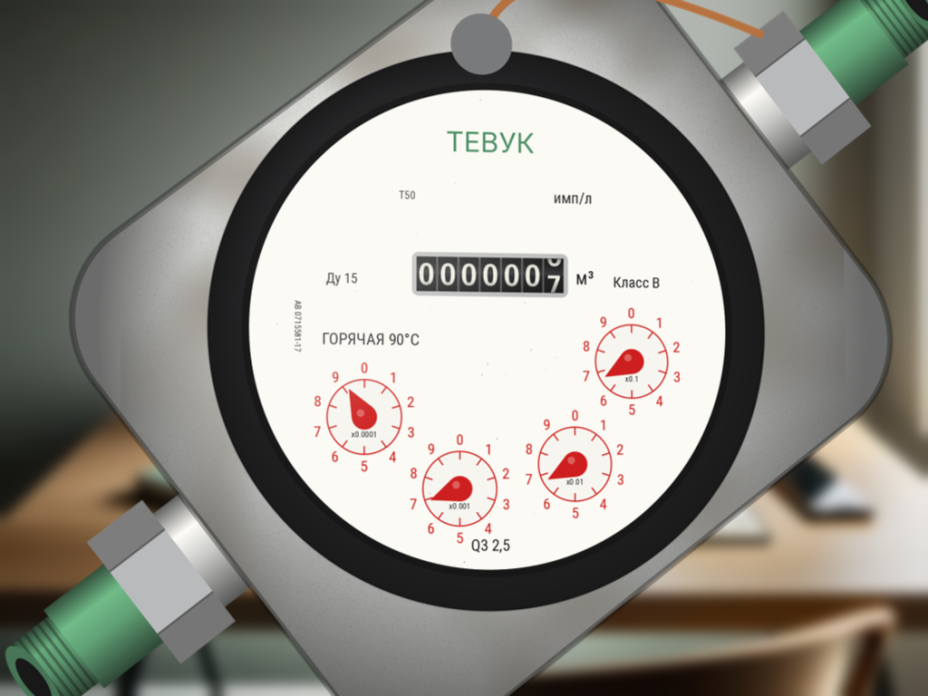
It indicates 6.6669 m³
